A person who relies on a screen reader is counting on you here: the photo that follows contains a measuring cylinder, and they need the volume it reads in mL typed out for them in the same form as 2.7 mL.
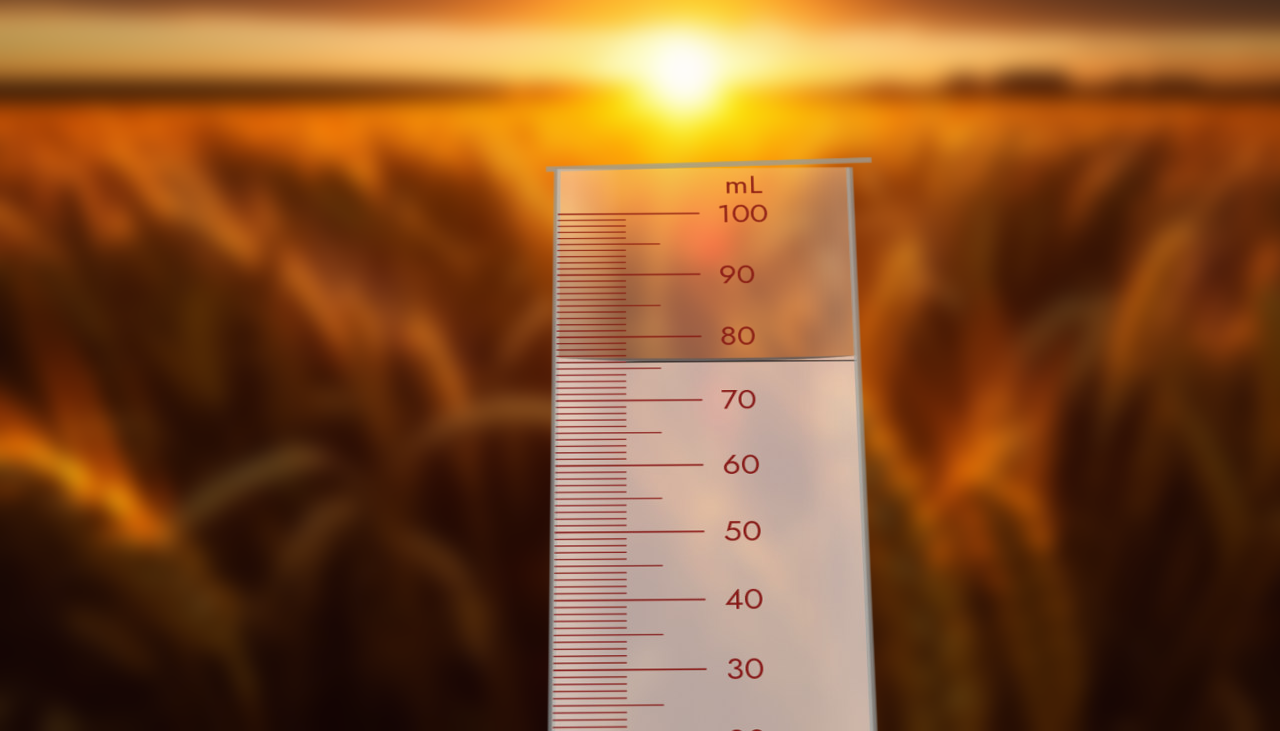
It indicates 76 mL
